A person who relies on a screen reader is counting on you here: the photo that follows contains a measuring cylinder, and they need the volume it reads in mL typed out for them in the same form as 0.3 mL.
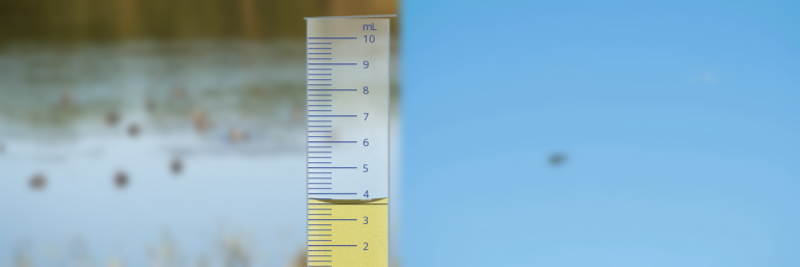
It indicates 3.6 mL
